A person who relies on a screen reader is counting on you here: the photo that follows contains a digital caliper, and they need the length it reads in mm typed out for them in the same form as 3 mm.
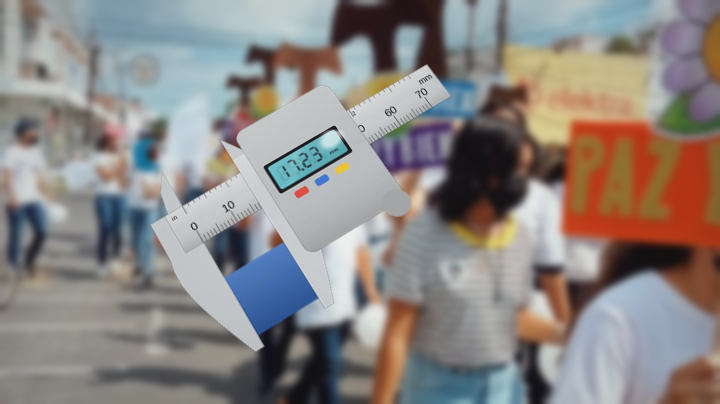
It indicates 17.23 mm
